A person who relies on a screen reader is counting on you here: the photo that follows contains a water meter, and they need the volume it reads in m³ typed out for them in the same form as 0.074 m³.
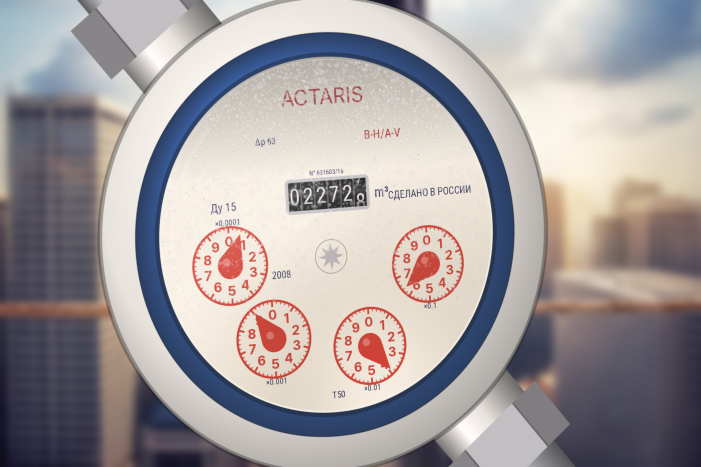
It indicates 22727.6390 m³
